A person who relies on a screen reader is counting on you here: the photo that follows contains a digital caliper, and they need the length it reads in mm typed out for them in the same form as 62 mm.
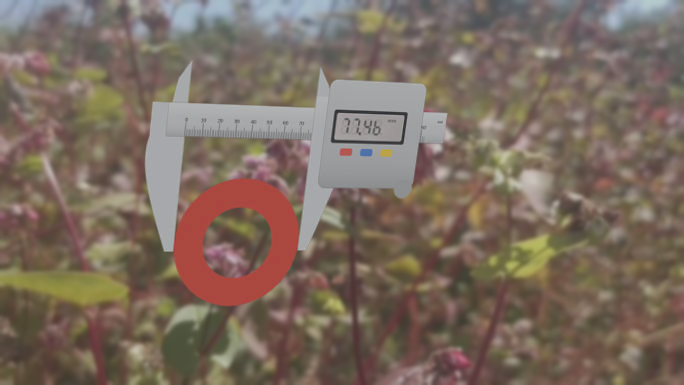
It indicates 77.46 mm
